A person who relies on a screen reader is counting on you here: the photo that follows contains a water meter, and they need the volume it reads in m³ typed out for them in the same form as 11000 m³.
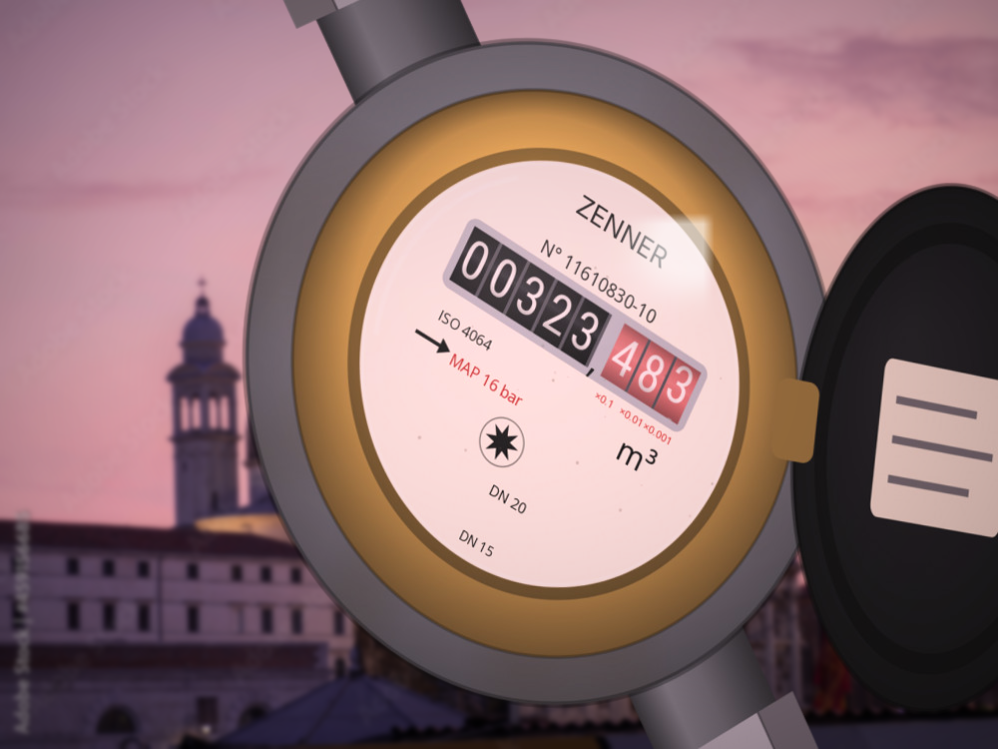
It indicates 323.483 m³
